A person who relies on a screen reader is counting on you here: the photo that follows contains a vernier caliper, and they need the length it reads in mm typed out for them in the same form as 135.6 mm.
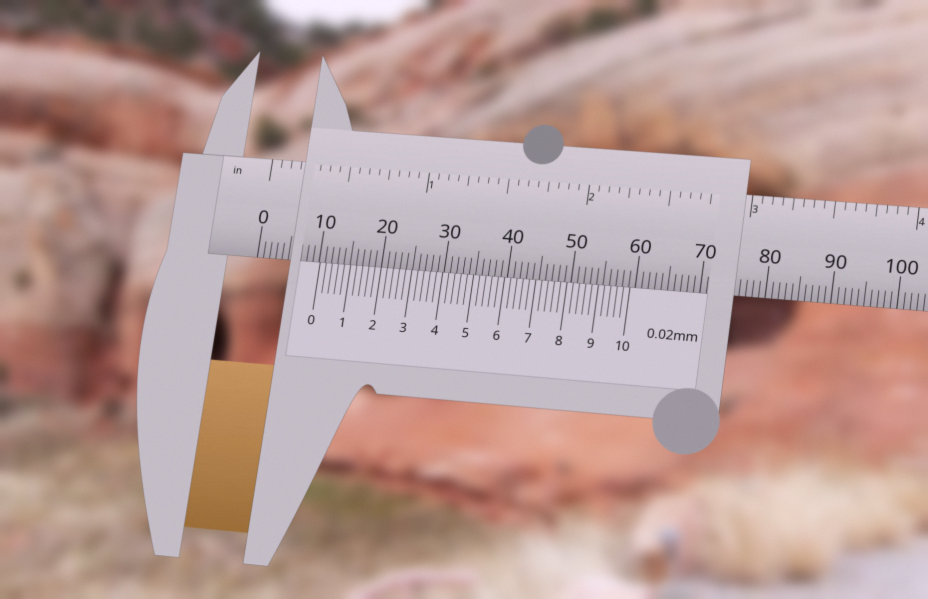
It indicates 10.2 mm
